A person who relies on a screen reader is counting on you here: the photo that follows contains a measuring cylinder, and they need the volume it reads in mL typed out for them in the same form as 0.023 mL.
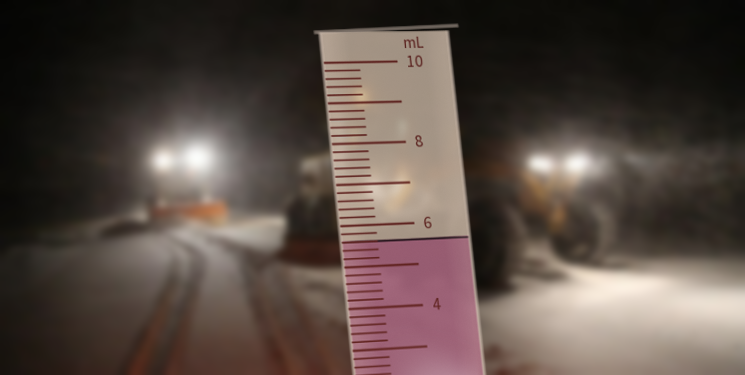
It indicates 5.6 mL
